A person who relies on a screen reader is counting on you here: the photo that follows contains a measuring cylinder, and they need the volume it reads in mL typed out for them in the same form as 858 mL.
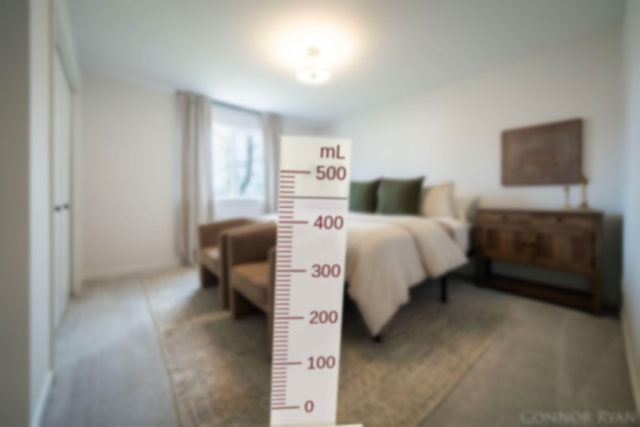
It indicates 450 mL
